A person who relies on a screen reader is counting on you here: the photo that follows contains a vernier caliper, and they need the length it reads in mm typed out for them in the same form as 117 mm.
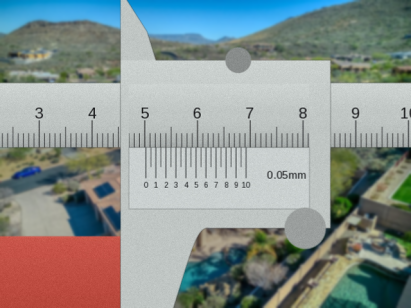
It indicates 50.2 mm
